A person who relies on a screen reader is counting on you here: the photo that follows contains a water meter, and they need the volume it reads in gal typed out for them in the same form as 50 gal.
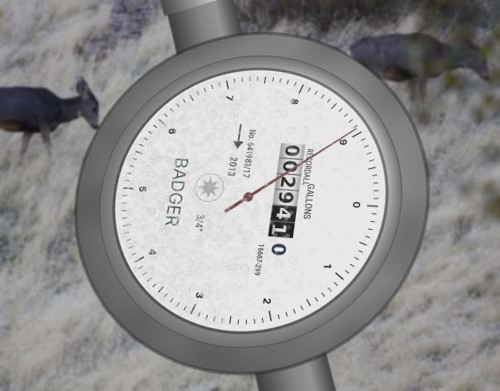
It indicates 29408.9 gal
